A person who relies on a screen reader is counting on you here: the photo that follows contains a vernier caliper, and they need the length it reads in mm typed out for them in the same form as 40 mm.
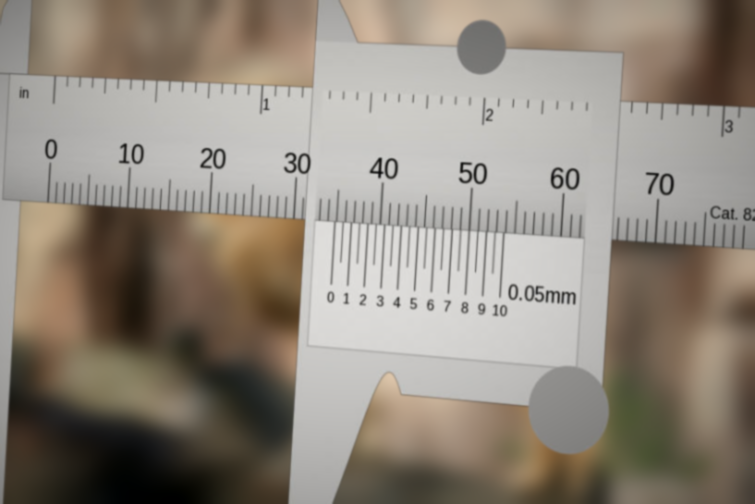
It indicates 34.8 mm
